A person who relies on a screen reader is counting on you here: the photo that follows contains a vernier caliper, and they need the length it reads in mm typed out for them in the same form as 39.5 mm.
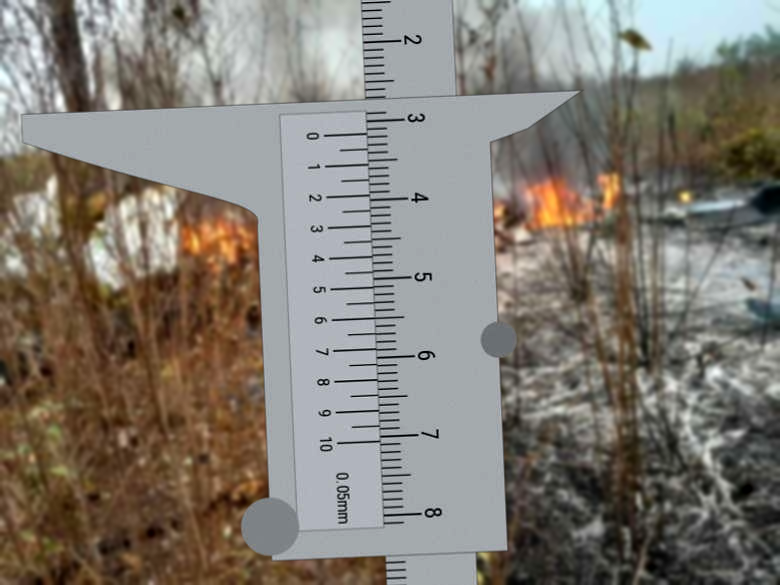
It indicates 31.6 mm
